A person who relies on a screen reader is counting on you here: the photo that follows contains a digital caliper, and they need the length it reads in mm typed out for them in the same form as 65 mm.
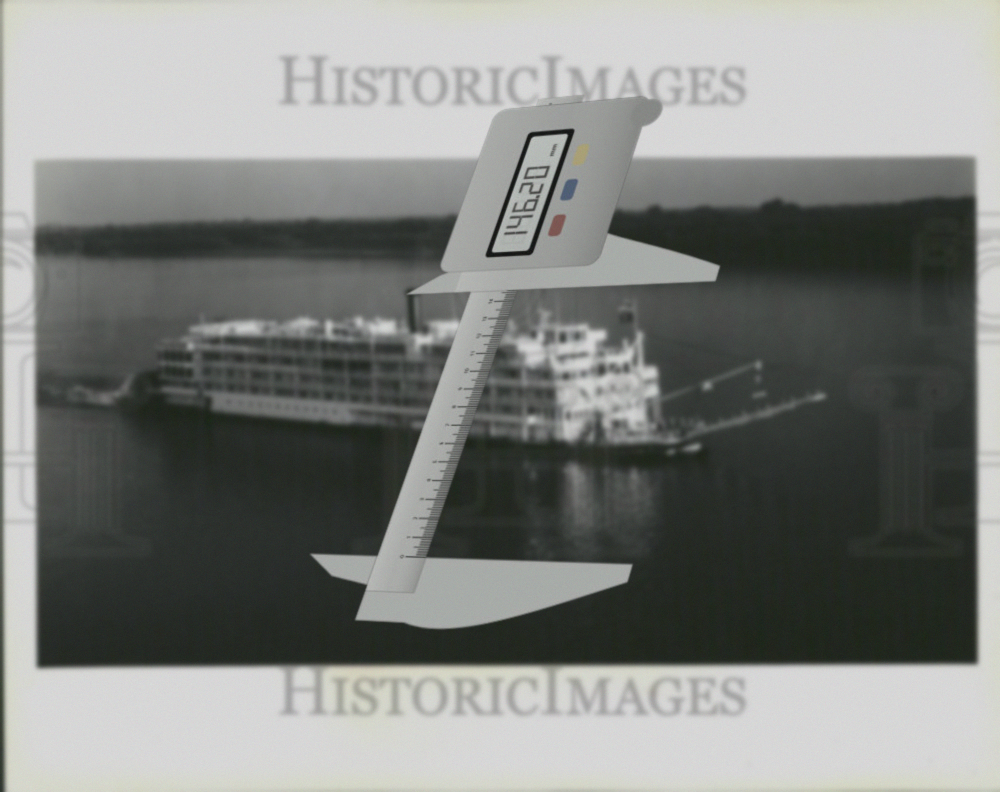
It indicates 146.20 mm
